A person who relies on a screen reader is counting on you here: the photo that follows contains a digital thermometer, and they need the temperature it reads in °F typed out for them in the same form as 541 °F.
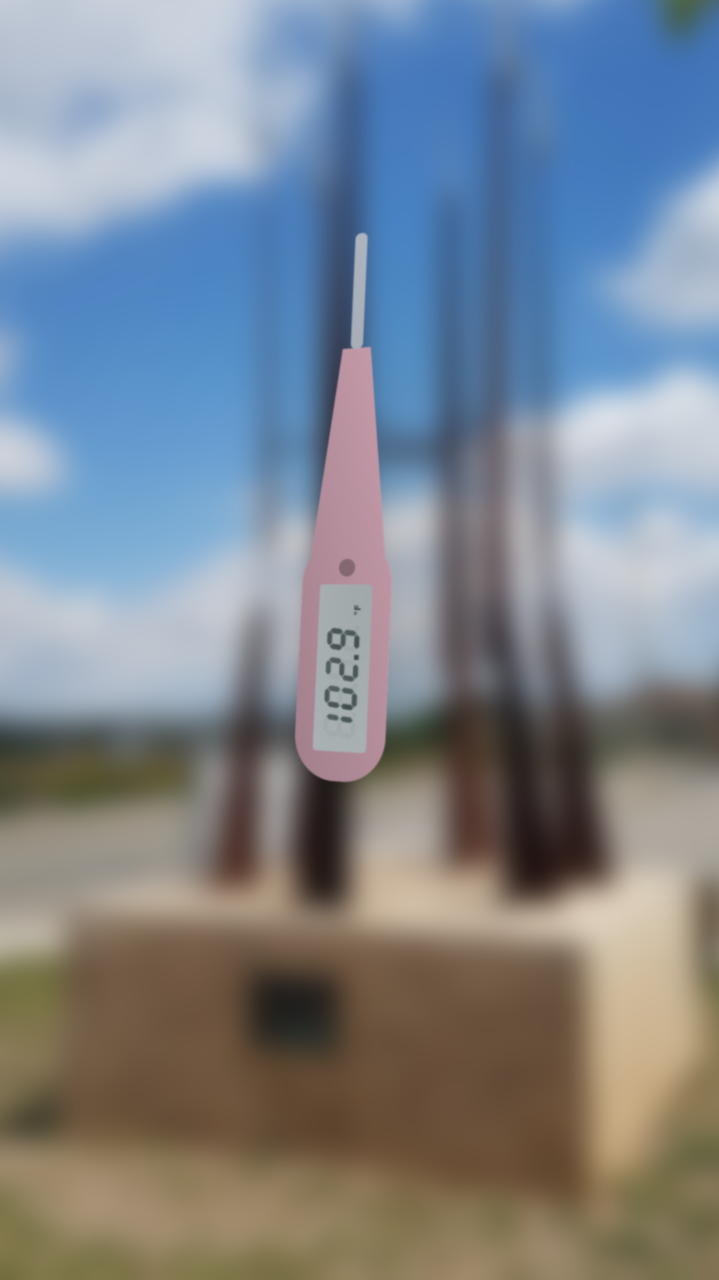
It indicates 102.9 °F
